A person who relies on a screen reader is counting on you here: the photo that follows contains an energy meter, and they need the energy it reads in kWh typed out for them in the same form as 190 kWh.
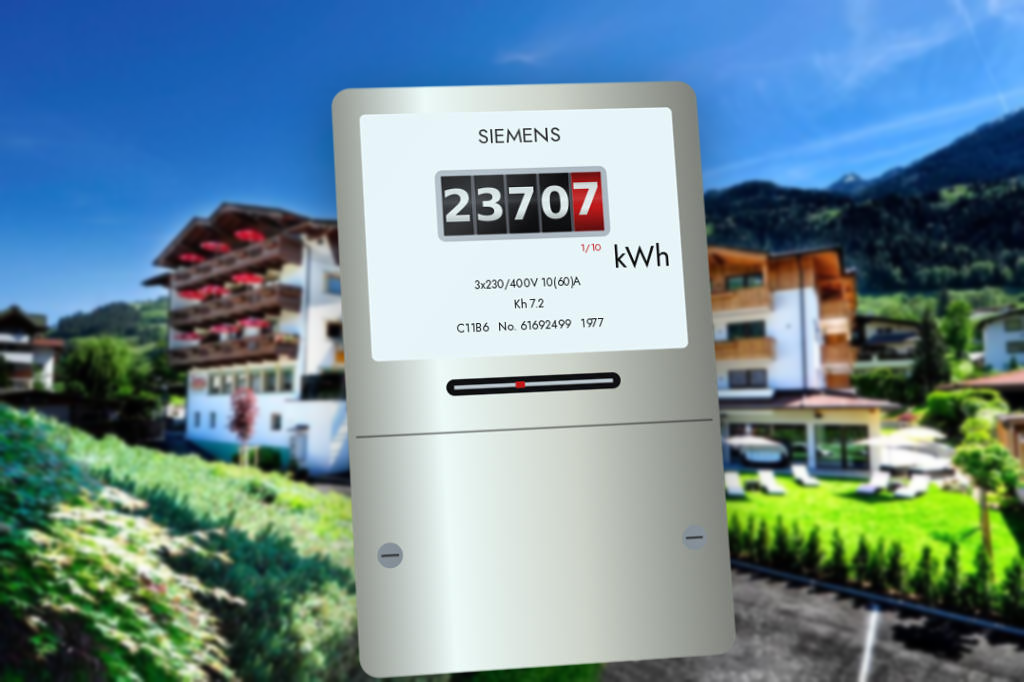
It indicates 2370.7 kWh
